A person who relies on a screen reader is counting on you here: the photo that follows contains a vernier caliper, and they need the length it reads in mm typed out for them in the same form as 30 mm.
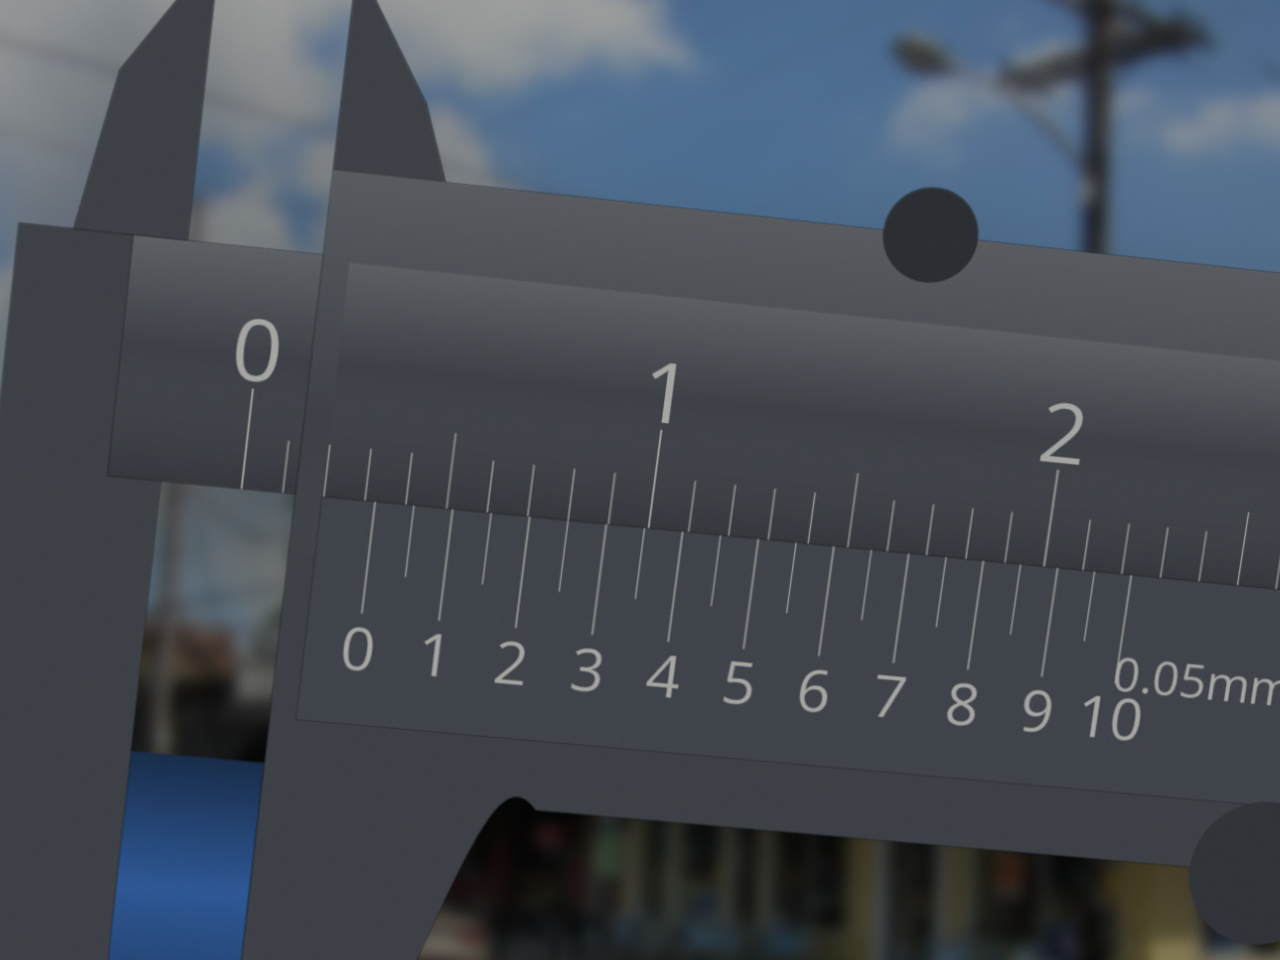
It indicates 3.25 mm
